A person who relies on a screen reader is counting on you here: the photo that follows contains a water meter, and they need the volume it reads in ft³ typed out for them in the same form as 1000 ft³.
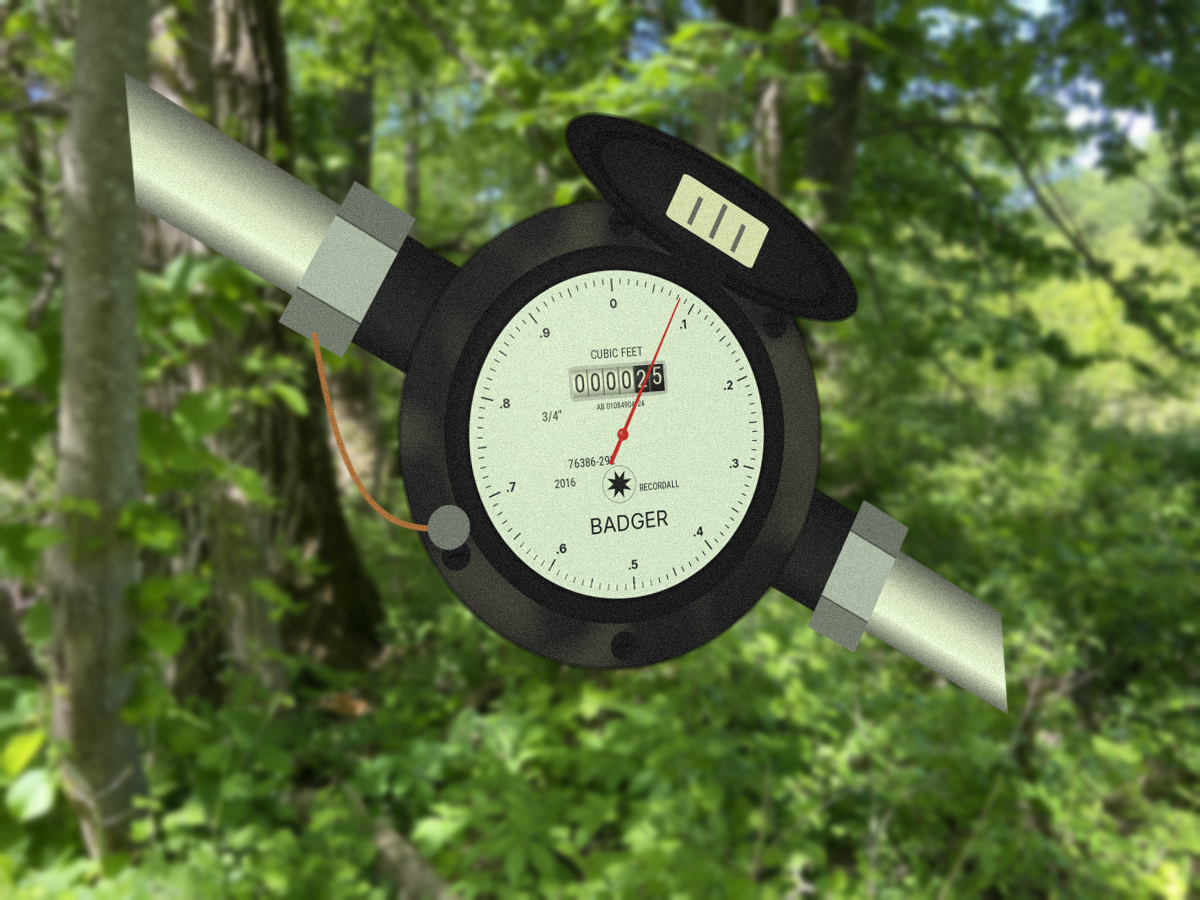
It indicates 25.08 ft³
